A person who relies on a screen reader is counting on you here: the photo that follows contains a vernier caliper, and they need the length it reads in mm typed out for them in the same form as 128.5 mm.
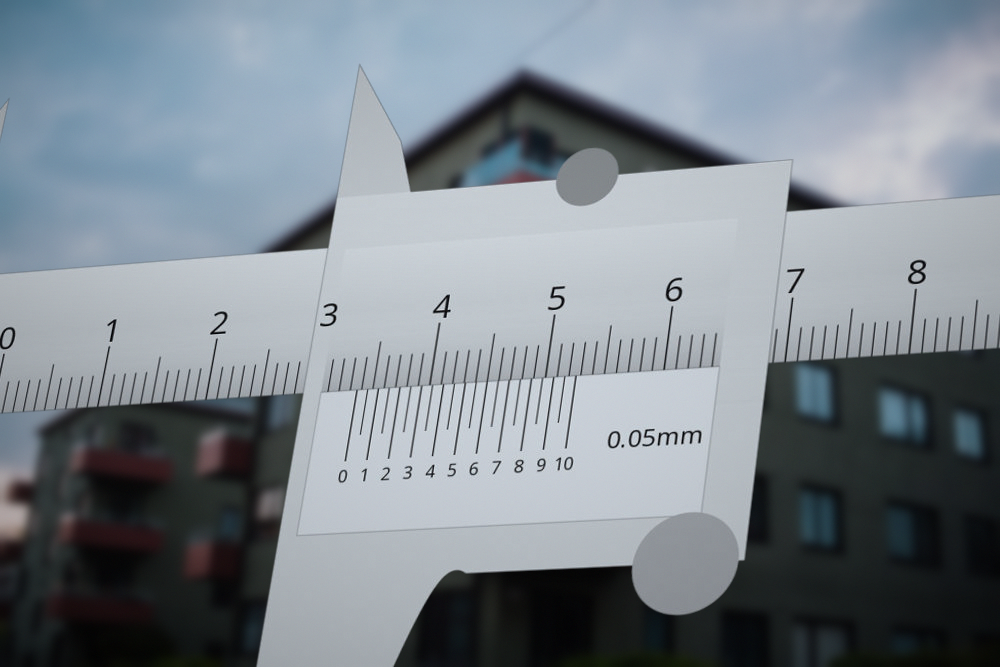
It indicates 33.6 mm
